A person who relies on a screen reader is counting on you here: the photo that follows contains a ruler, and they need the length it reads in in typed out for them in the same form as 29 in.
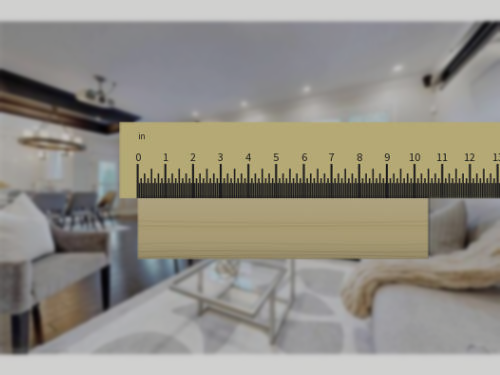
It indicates 10.5 in
